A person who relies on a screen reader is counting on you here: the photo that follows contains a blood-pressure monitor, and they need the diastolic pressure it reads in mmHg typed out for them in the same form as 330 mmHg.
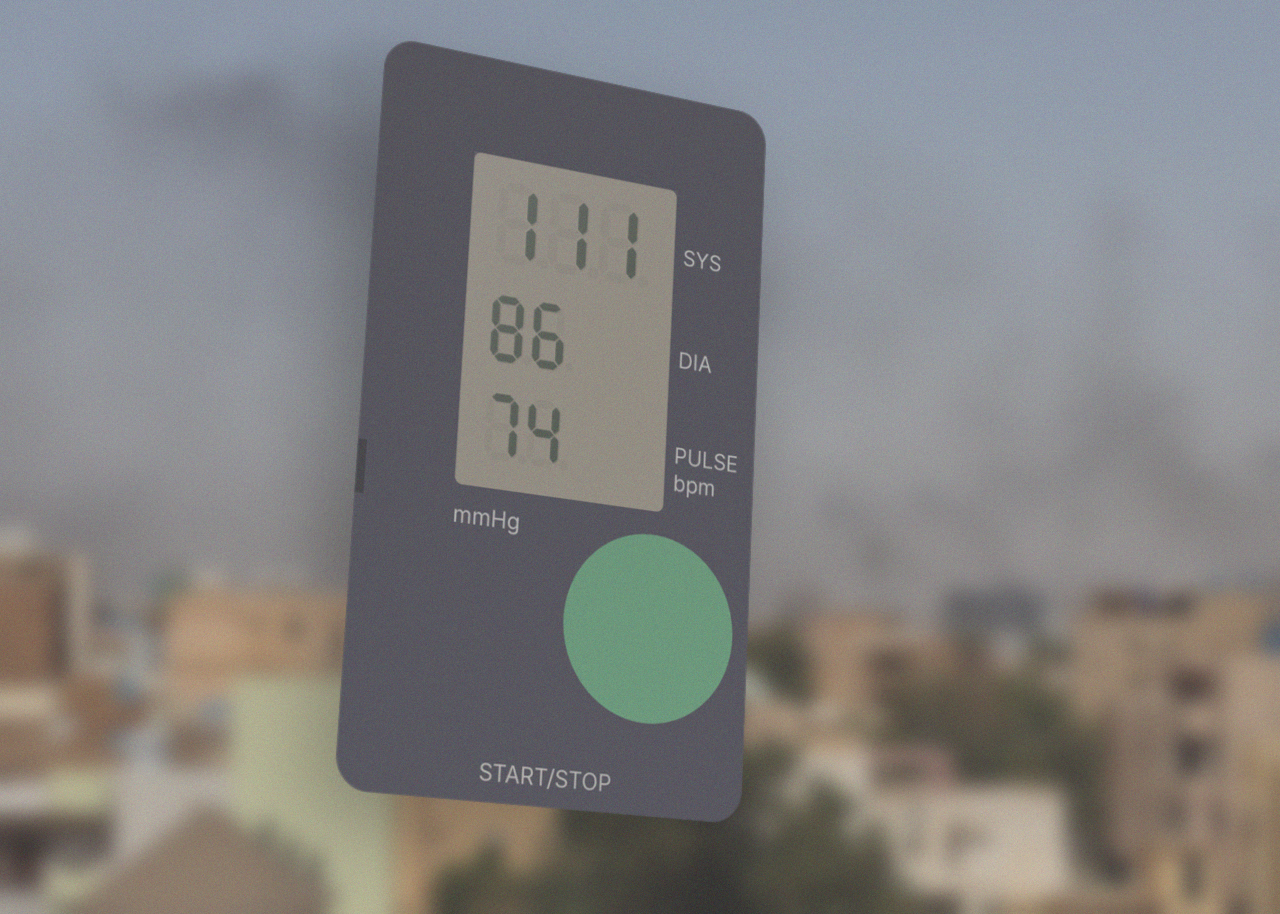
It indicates 86 mmHg
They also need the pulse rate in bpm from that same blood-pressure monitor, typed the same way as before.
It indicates 74 bpm
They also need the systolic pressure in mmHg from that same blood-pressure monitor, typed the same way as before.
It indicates 111 mmHg
